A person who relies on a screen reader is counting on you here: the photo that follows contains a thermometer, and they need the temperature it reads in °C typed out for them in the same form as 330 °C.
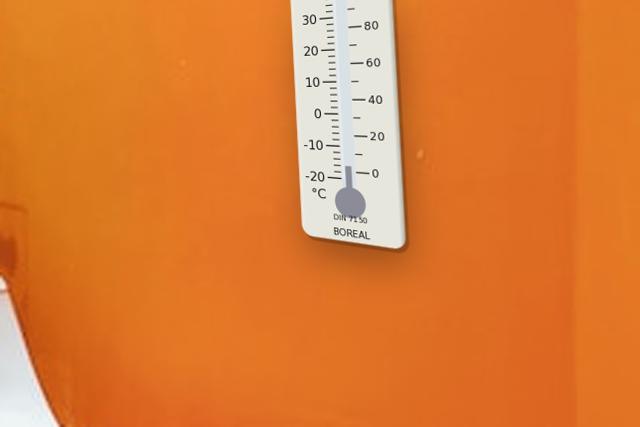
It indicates -16 °C
